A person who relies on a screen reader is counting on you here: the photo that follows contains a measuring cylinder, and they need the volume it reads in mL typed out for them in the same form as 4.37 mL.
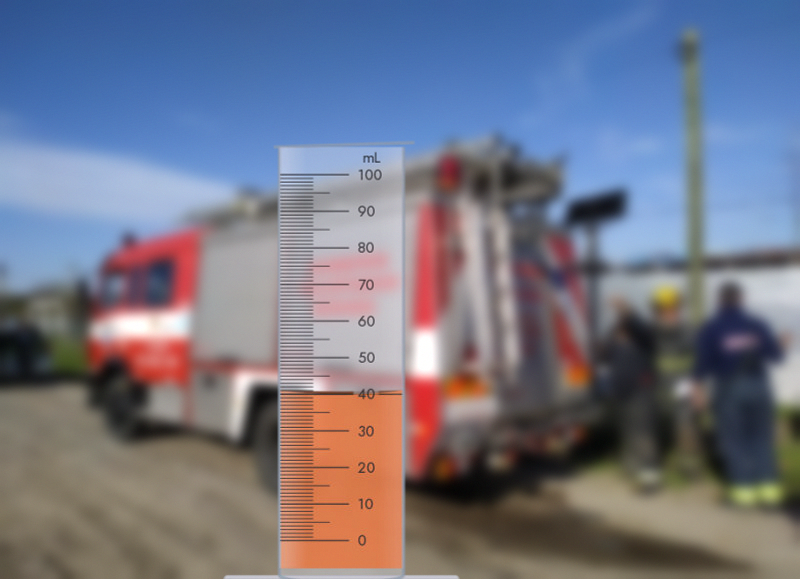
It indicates 40 mL
